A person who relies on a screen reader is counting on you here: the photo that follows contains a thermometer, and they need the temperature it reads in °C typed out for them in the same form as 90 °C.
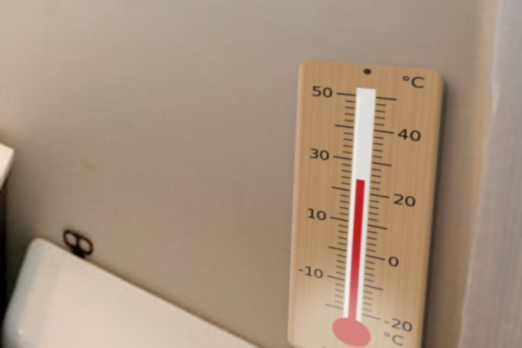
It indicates 24 °C
